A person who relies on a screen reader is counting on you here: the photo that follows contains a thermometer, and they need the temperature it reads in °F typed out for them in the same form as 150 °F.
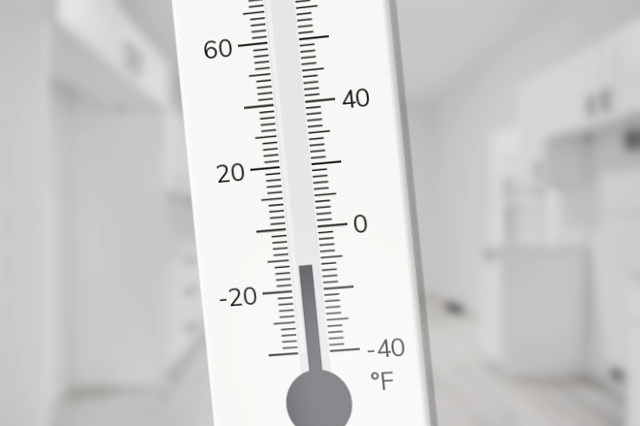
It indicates -12 °F
